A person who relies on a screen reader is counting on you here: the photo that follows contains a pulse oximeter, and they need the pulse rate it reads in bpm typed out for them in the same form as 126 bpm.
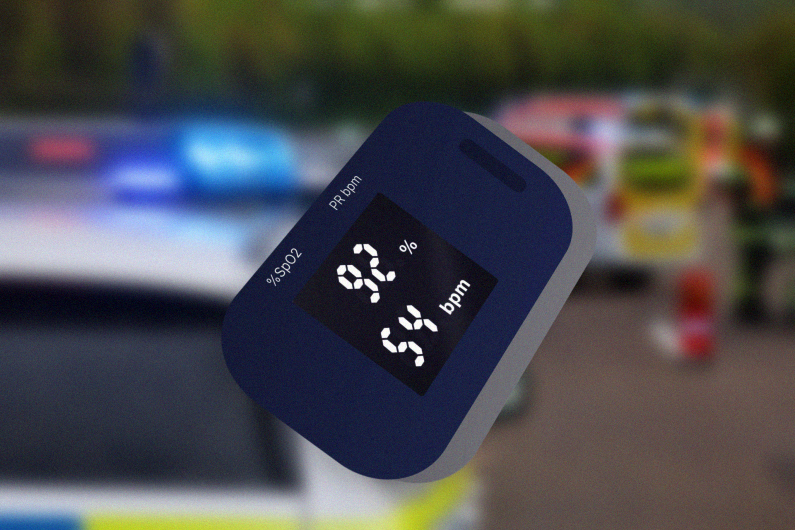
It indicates 54 bpm
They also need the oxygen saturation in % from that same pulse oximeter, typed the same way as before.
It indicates 92 %
